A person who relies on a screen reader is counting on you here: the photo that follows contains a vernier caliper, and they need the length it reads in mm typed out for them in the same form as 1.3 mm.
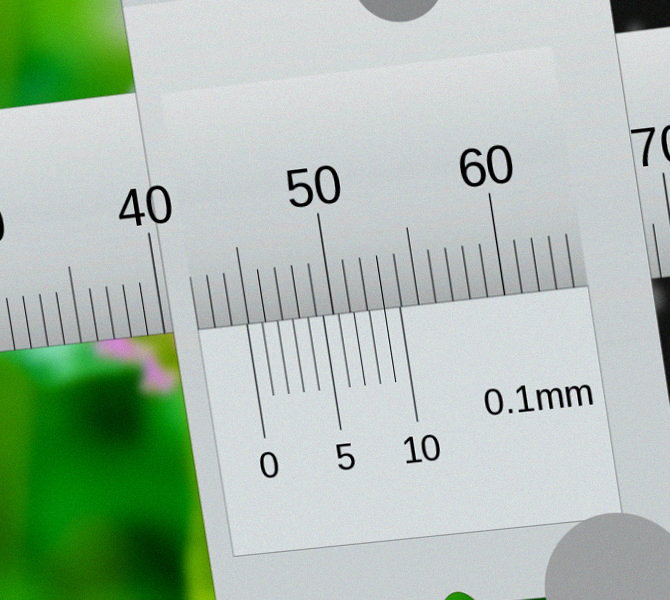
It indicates 44.9 mm
